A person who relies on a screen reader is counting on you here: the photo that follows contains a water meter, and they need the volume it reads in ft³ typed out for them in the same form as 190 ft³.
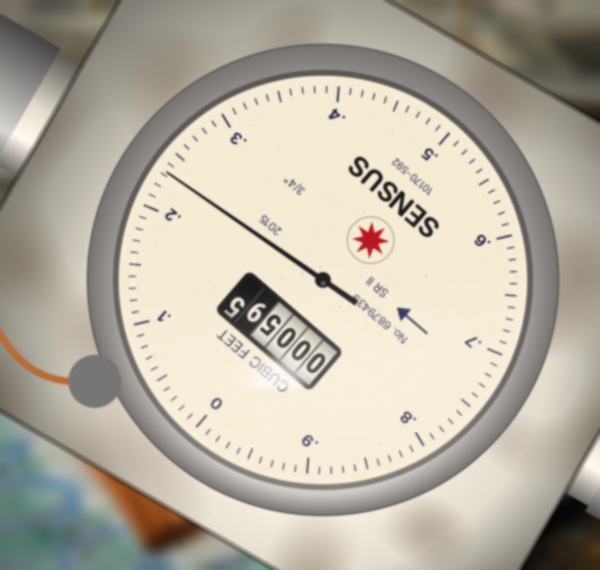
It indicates 595.23 ft³
